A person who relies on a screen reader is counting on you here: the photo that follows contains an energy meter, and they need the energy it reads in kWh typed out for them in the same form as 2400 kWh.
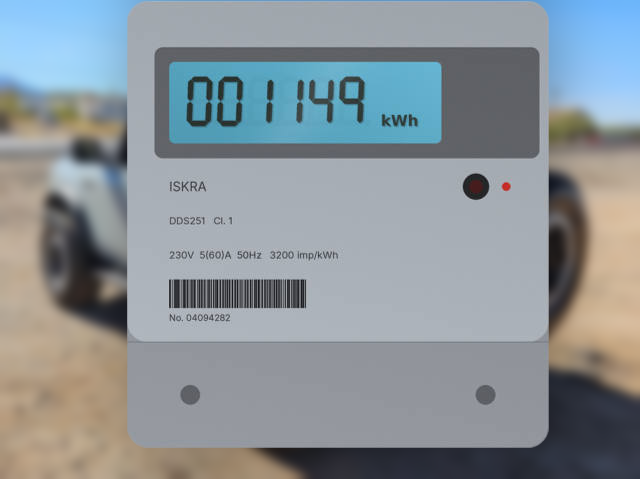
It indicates 1149 kWh
